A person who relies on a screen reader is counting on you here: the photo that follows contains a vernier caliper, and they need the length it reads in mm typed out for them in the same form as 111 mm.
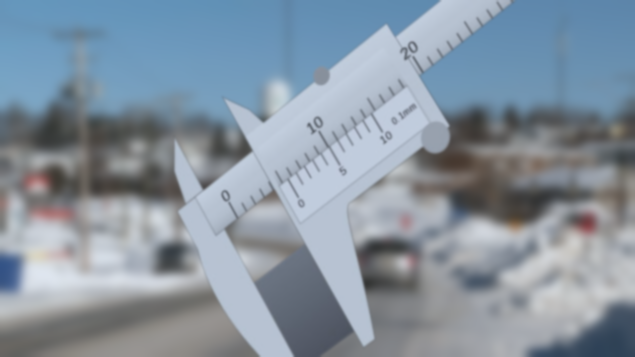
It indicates 5.6 mm
